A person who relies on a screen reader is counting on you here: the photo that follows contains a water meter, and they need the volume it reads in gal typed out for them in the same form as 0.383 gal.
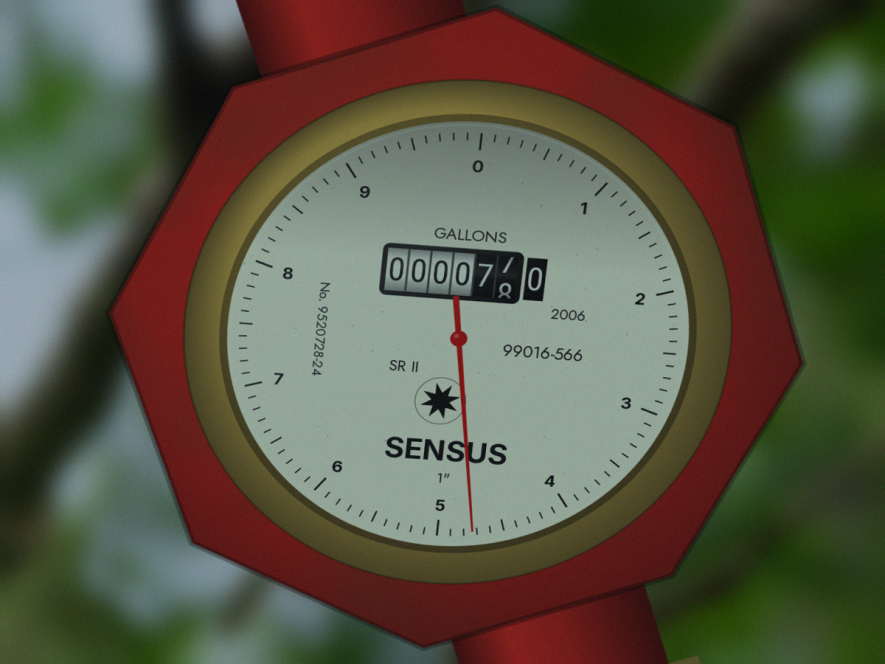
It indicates 774.7 gal
